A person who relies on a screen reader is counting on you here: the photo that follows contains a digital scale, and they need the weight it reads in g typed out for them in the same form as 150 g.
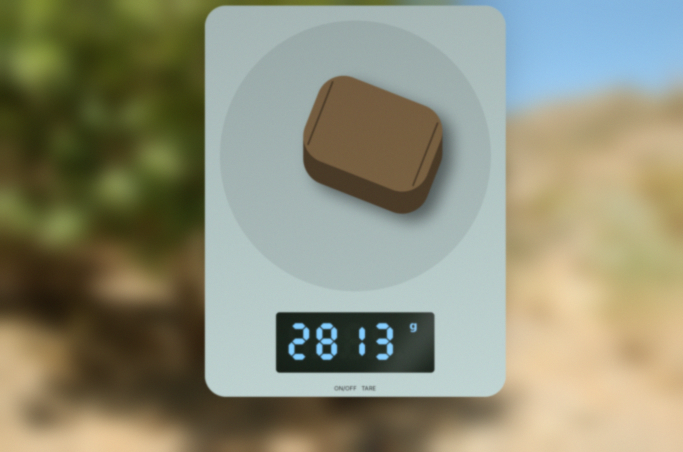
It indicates 2813 g
